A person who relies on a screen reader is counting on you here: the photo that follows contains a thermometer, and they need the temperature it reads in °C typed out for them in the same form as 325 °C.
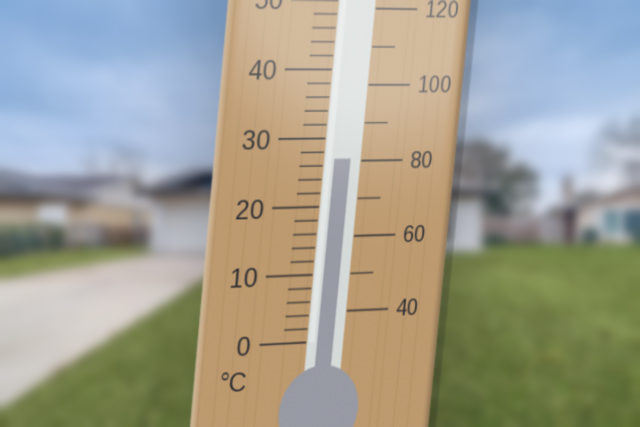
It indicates 27 °C
